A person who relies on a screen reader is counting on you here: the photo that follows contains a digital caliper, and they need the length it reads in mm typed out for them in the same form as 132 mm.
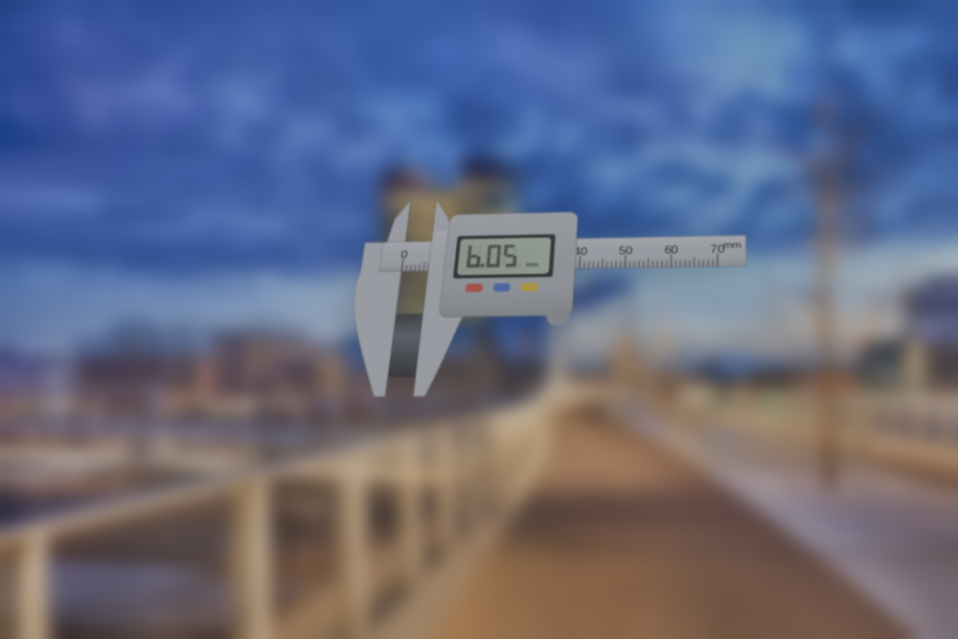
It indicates 6.05 mm
